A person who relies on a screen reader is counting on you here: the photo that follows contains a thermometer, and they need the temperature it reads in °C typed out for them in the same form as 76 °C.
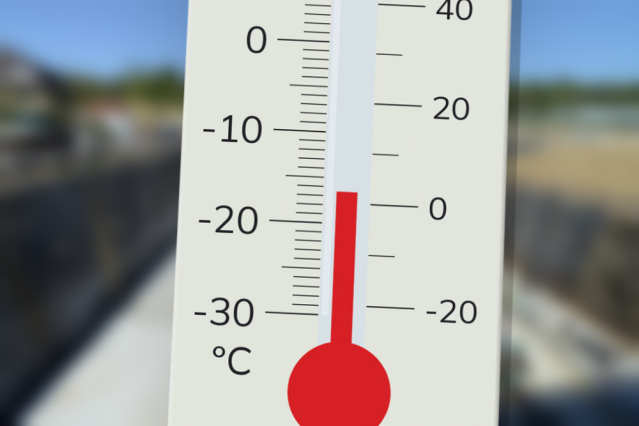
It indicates -16.5 °C
